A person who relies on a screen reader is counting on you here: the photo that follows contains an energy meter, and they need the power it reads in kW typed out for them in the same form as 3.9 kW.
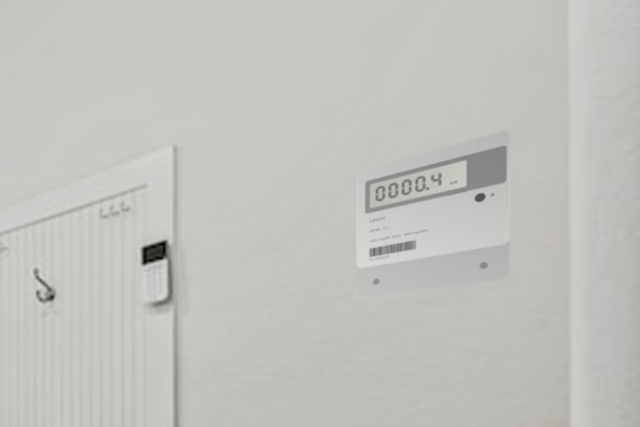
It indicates 0.4 kW
